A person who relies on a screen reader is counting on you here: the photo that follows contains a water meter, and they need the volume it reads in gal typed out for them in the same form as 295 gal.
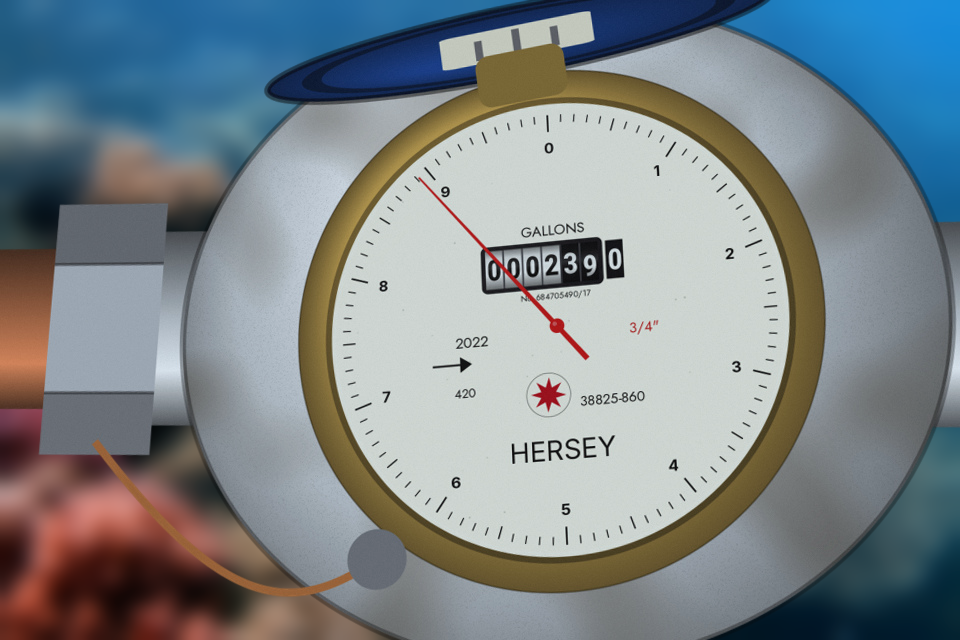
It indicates 2388.9 gal
